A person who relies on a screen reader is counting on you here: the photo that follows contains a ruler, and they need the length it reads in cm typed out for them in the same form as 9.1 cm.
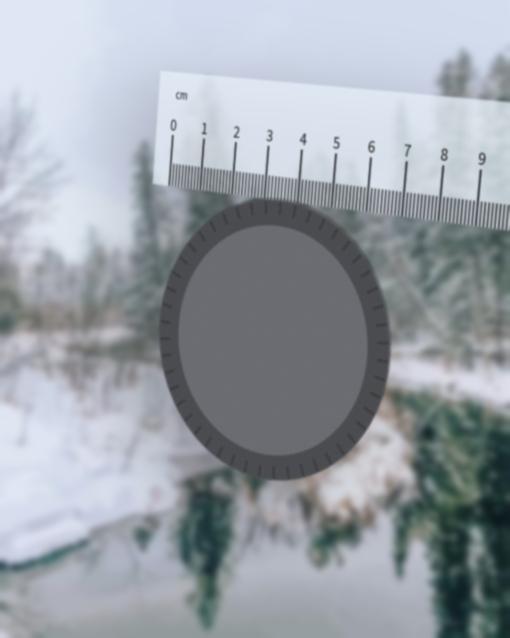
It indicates 7 cm
